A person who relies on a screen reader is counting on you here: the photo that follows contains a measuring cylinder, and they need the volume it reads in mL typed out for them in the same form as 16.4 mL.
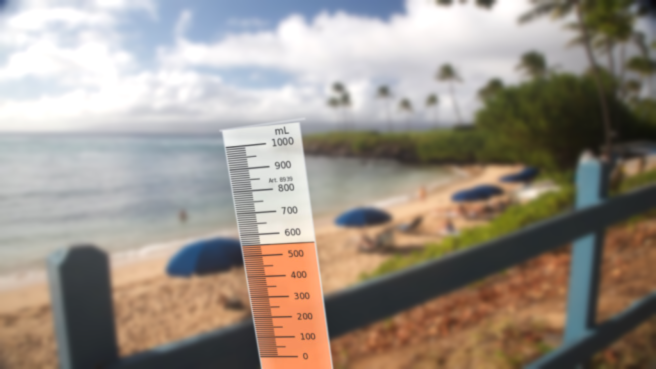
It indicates 550 mL
